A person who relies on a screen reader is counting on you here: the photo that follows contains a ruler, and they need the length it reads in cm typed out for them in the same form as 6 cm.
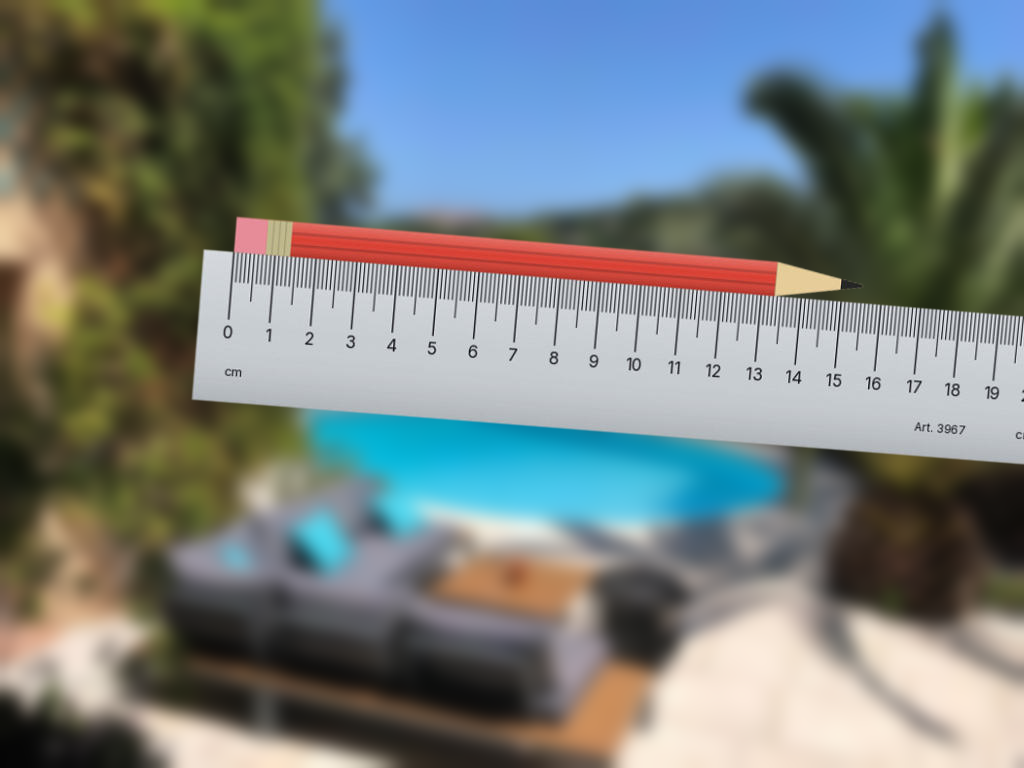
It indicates 15.5 cm
